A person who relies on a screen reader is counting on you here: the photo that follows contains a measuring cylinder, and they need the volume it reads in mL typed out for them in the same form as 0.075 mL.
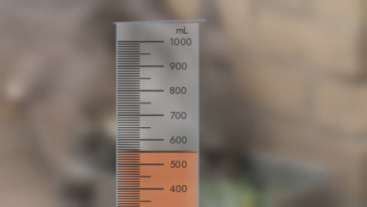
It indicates 550 mL
